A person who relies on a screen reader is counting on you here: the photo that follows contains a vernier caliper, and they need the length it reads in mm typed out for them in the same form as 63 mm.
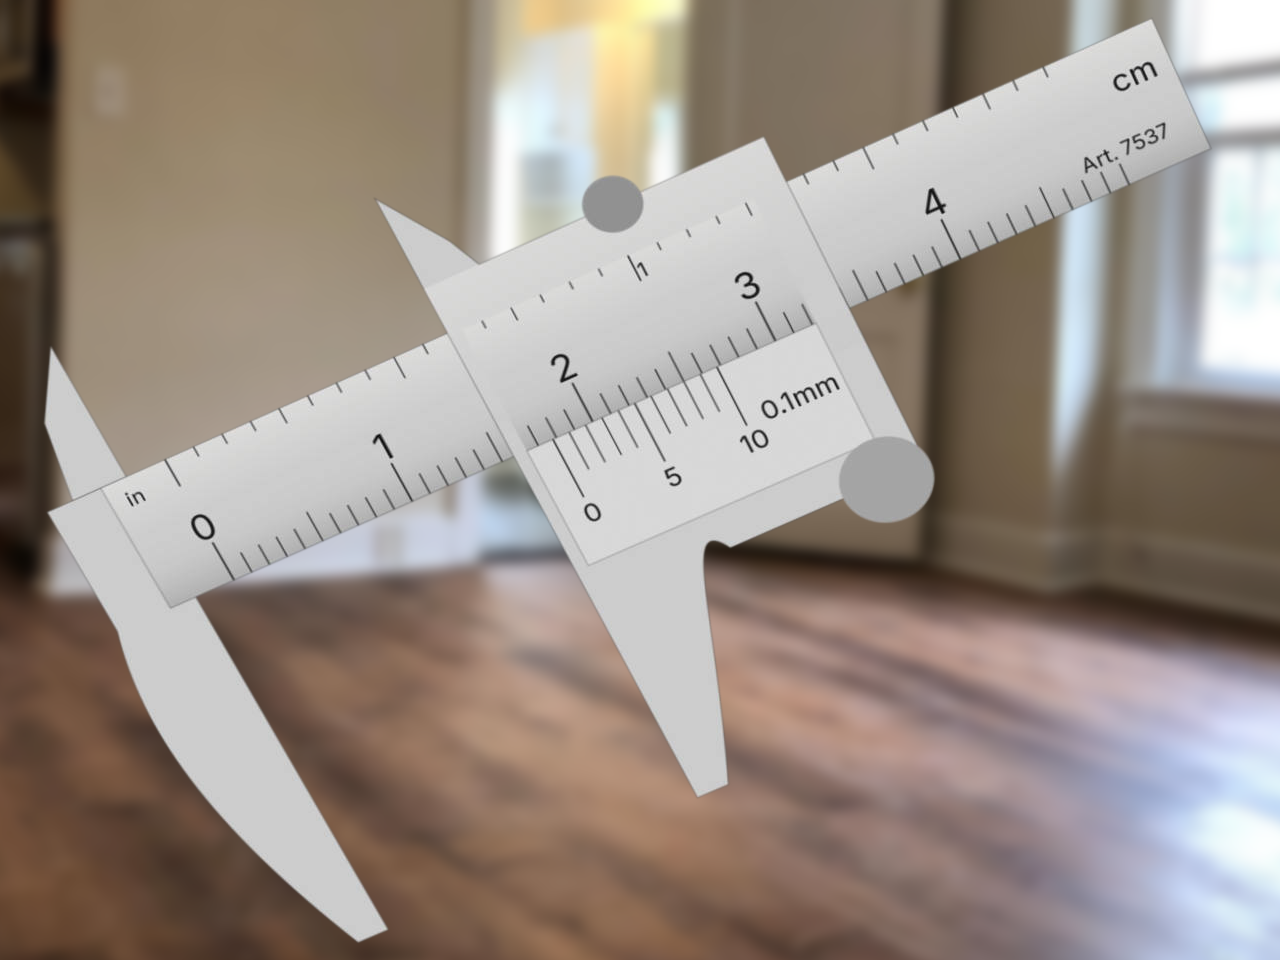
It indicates 17.8 mm
